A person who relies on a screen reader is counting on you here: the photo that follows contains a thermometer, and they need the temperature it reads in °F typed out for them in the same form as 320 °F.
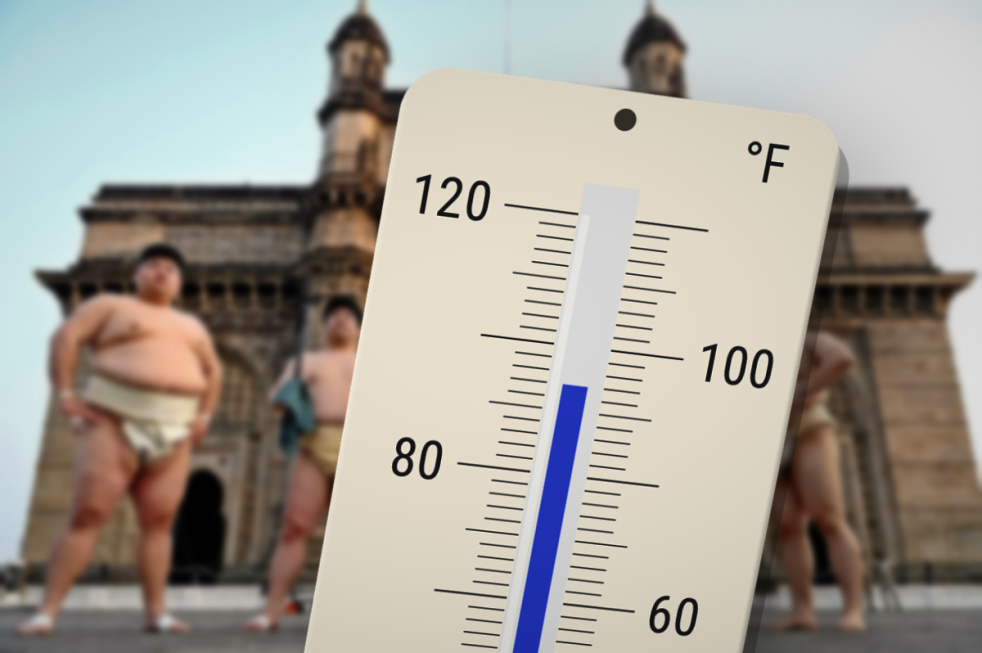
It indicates 94 °F
